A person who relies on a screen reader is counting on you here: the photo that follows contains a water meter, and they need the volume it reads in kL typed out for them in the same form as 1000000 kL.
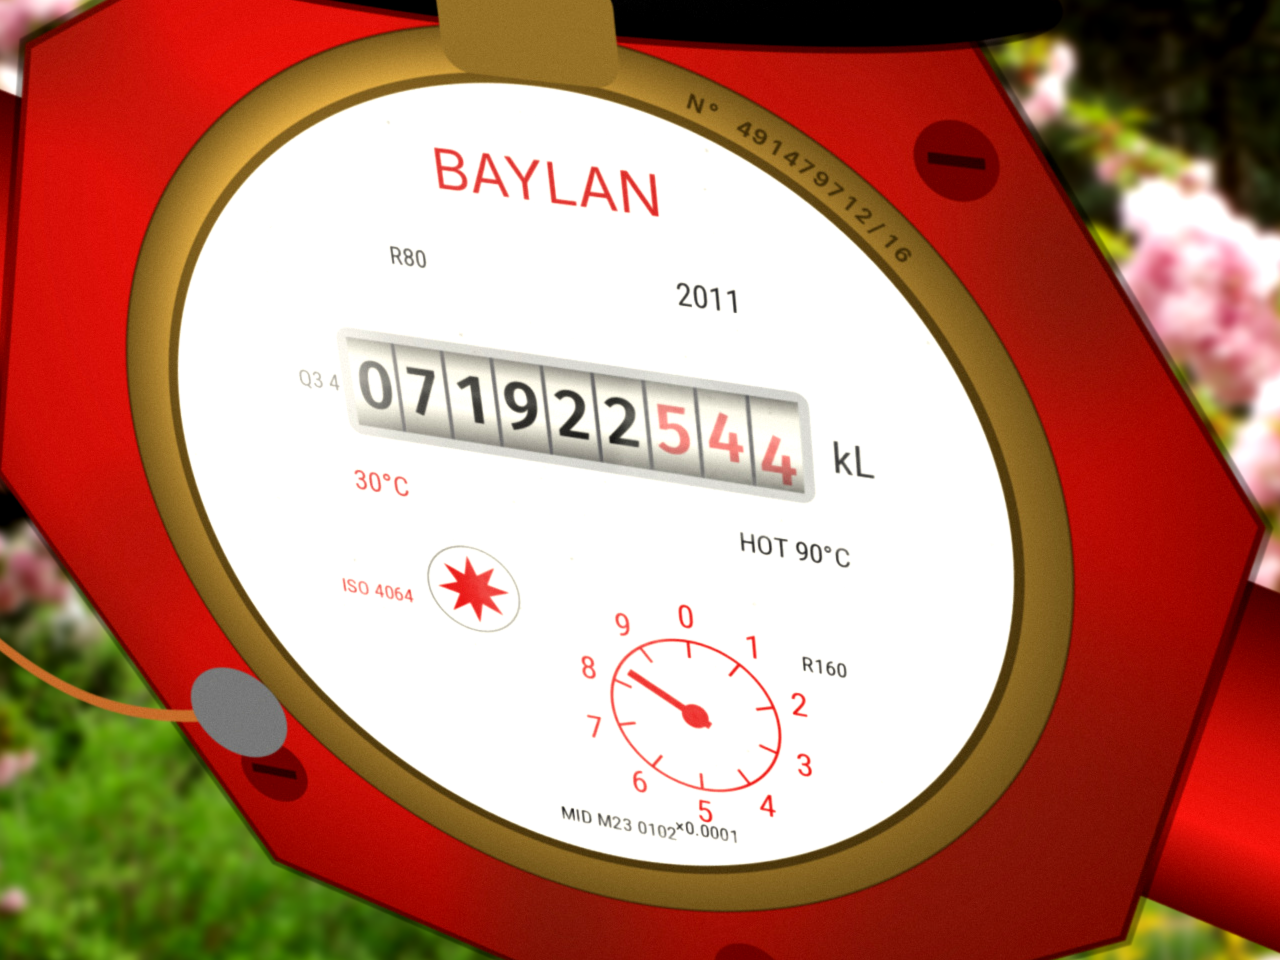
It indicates 71922.5438 kL
